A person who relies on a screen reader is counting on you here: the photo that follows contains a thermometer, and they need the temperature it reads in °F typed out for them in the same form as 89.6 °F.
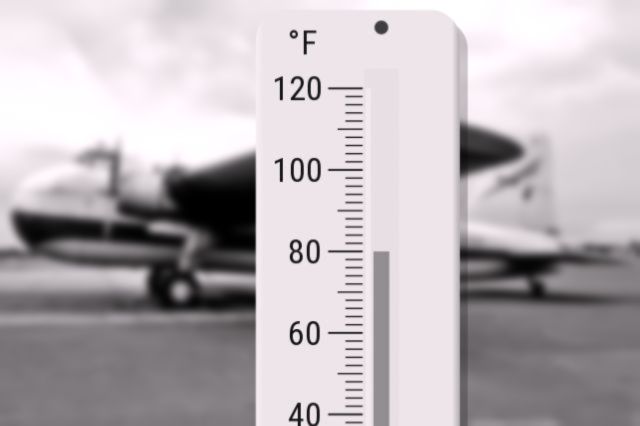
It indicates 80 °F
